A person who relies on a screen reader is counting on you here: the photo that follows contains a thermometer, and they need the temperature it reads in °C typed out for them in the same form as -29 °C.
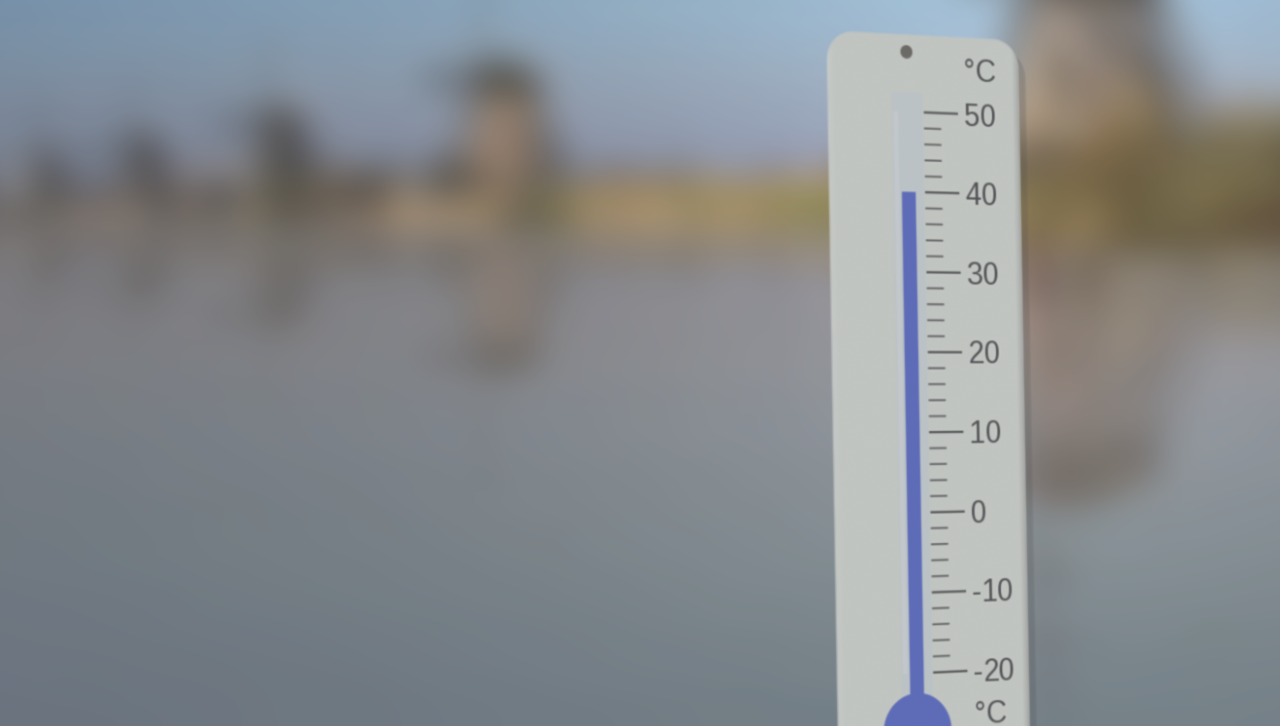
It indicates 40 °C
